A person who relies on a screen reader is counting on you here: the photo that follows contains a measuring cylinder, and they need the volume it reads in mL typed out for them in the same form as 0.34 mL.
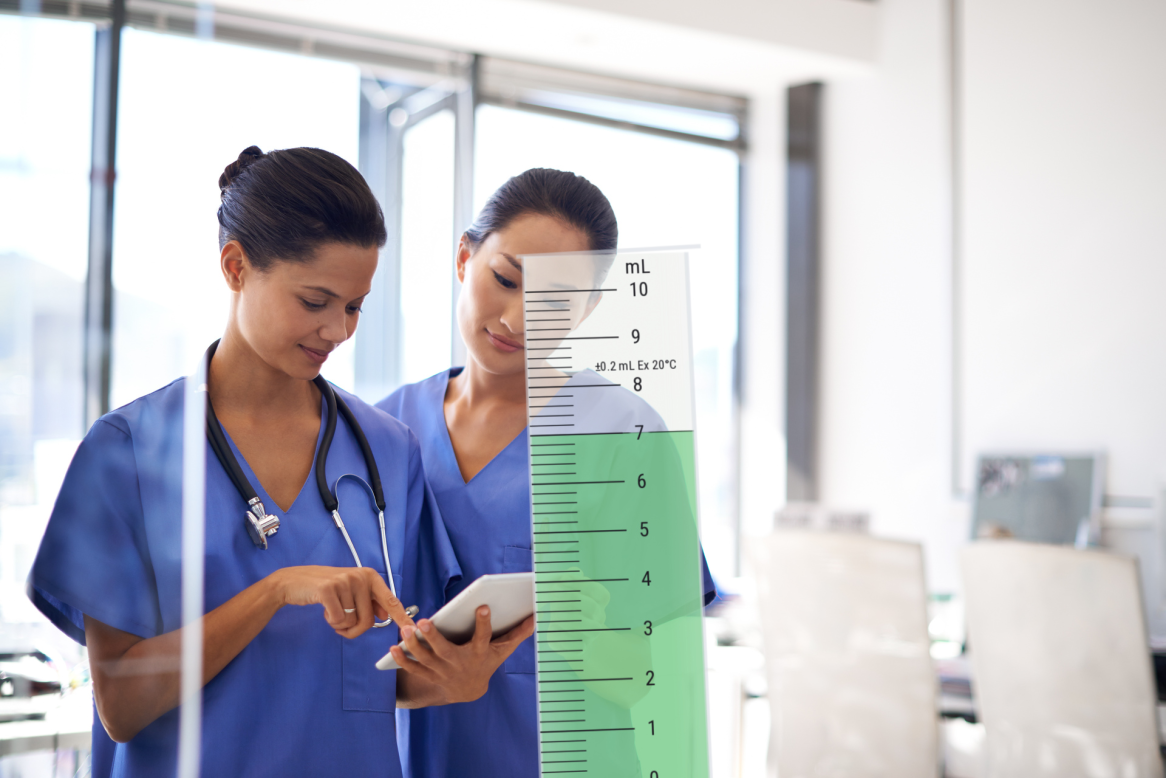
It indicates 7 mL
